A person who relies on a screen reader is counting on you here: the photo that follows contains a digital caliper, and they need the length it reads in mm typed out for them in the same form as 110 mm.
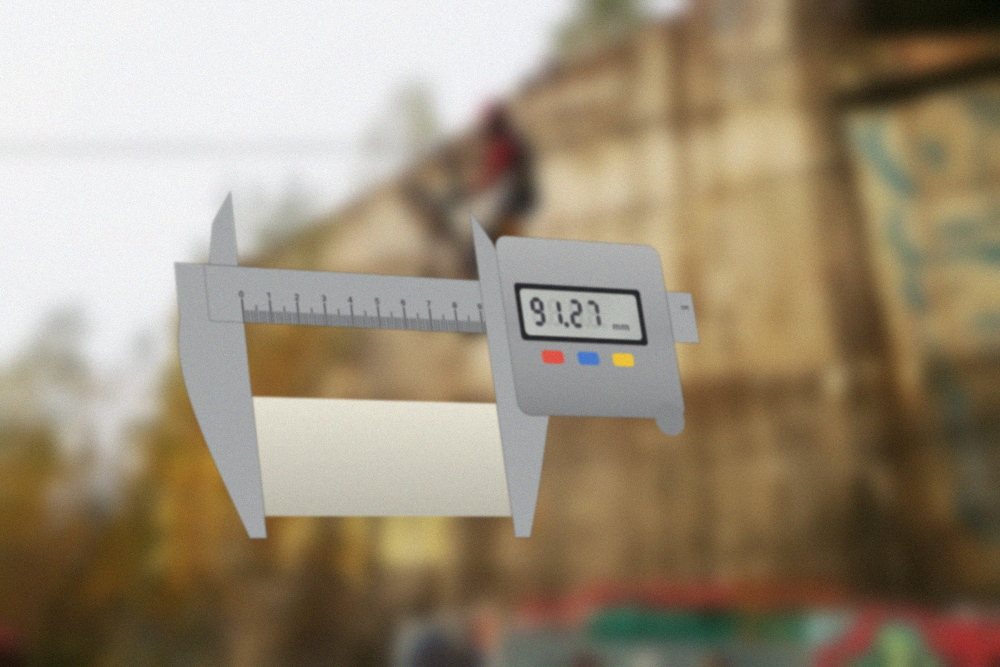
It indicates 91.27 mm
